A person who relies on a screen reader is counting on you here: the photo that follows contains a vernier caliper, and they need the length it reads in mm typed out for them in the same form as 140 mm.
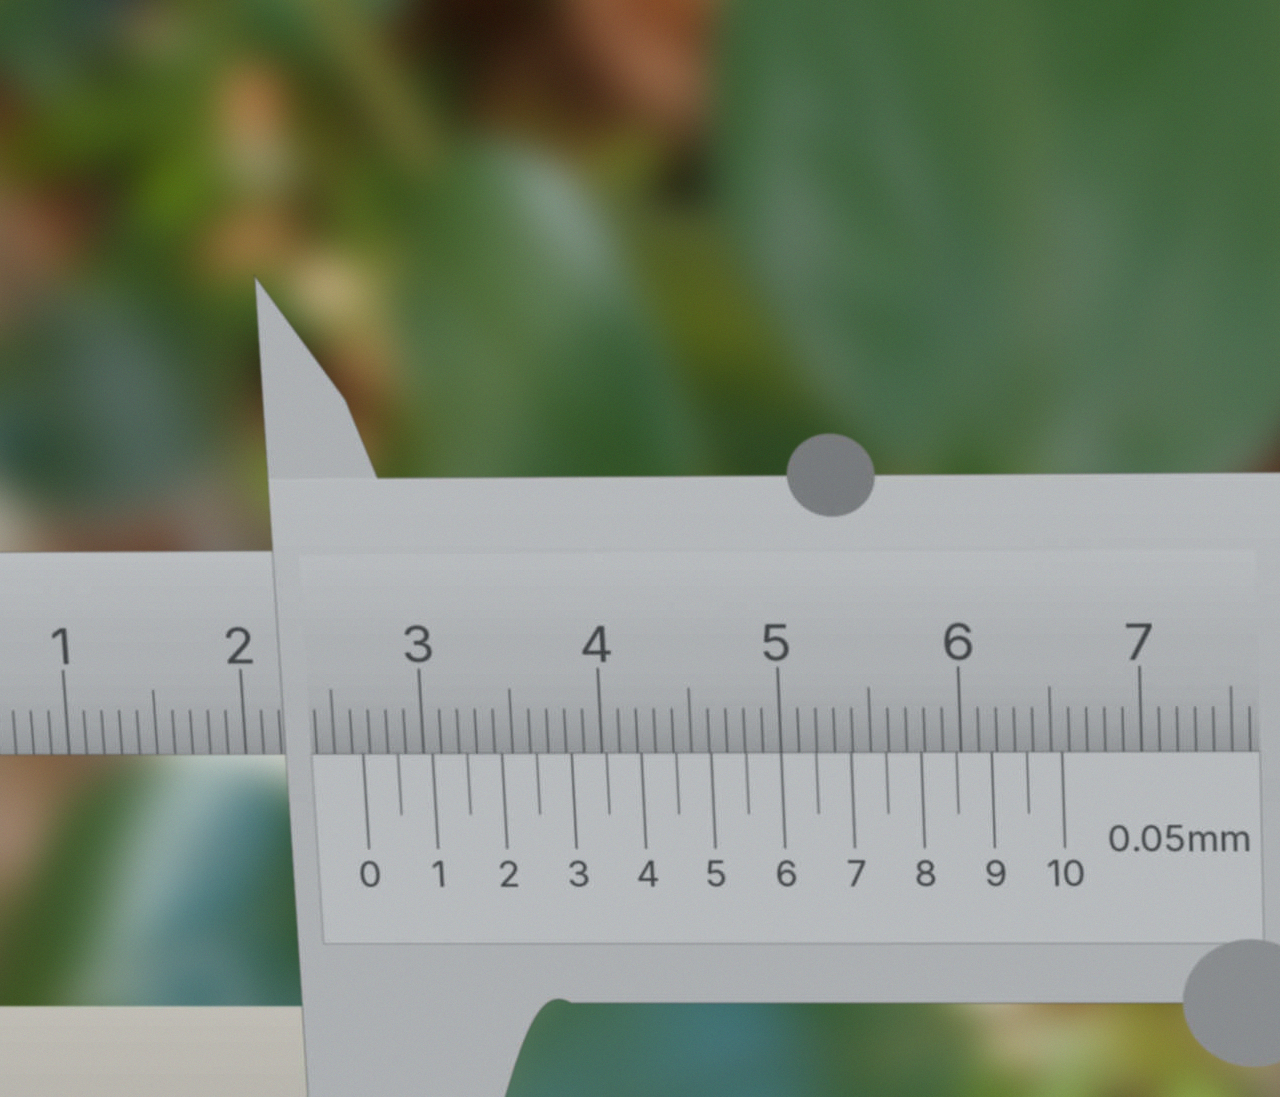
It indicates 26.6 mm
